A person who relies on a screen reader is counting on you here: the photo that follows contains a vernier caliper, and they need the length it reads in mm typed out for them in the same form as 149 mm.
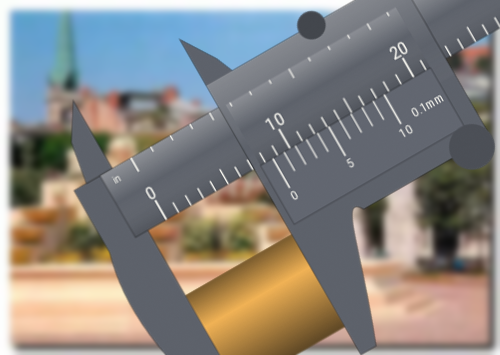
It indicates 8.6 mm
